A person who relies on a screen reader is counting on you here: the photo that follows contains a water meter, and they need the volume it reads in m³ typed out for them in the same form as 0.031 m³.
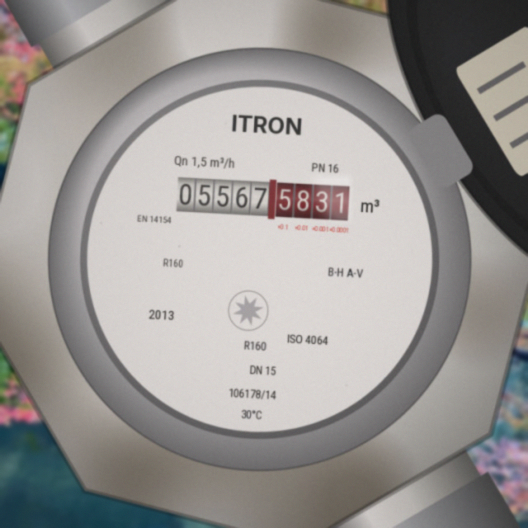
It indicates 5567.5831 m³
